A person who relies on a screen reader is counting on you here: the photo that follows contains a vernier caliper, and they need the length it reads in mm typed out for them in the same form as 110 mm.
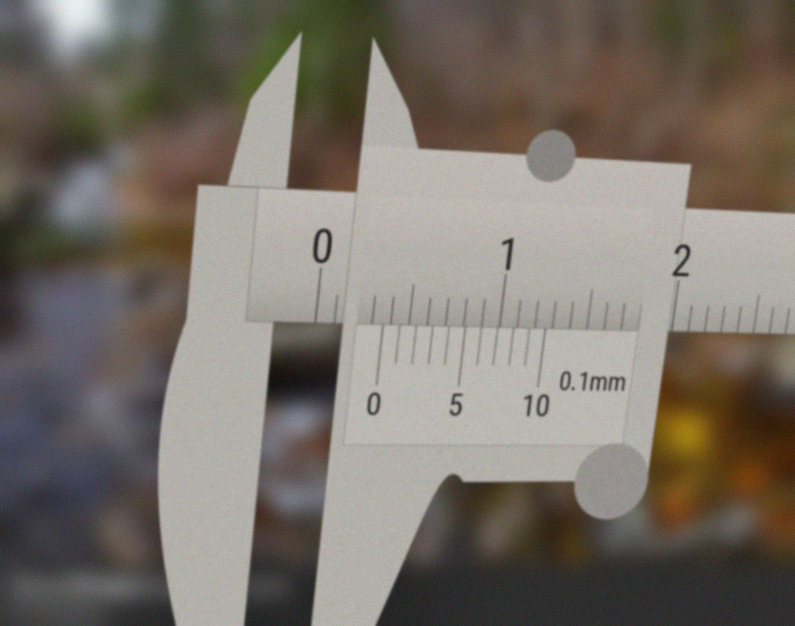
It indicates 3.6 mm
